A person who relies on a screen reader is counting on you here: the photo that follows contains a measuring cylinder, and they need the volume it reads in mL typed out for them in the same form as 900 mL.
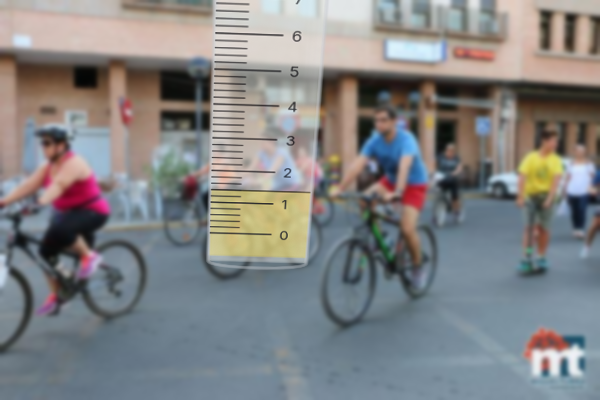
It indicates 1.4 mL
